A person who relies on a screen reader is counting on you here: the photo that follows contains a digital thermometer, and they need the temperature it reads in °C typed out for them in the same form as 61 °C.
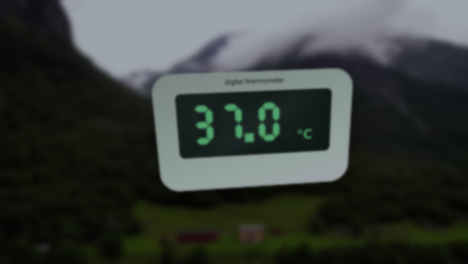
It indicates 37.0 °C
